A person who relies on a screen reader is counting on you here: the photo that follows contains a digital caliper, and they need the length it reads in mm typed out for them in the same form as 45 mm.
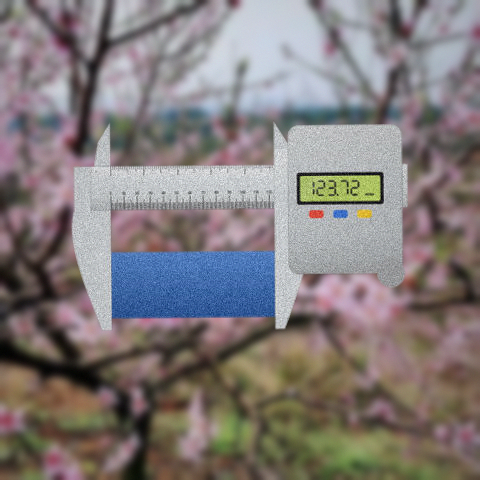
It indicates 123.72 mm
